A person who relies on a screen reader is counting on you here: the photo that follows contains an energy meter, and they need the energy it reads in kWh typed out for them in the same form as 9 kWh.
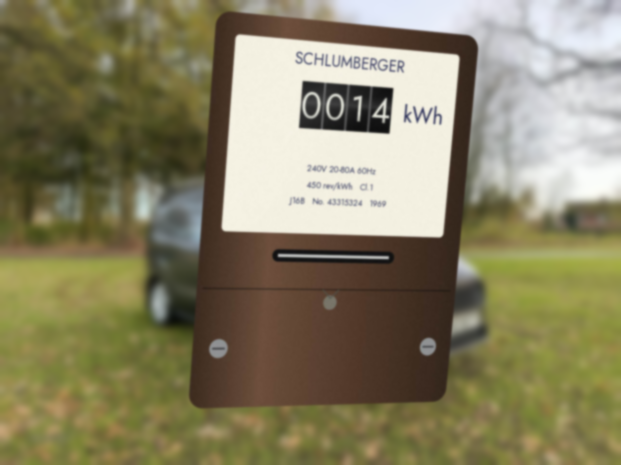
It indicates 14 kWh
